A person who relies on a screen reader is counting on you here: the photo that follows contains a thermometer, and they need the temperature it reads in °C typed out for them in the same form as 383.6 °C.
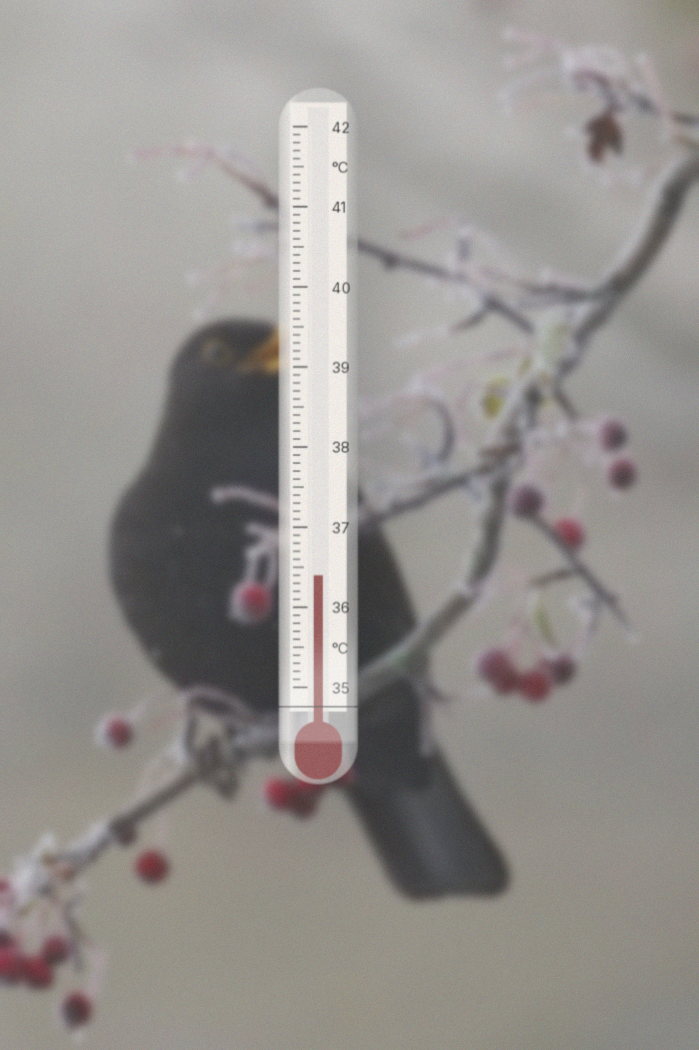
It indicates 36.4 °C
